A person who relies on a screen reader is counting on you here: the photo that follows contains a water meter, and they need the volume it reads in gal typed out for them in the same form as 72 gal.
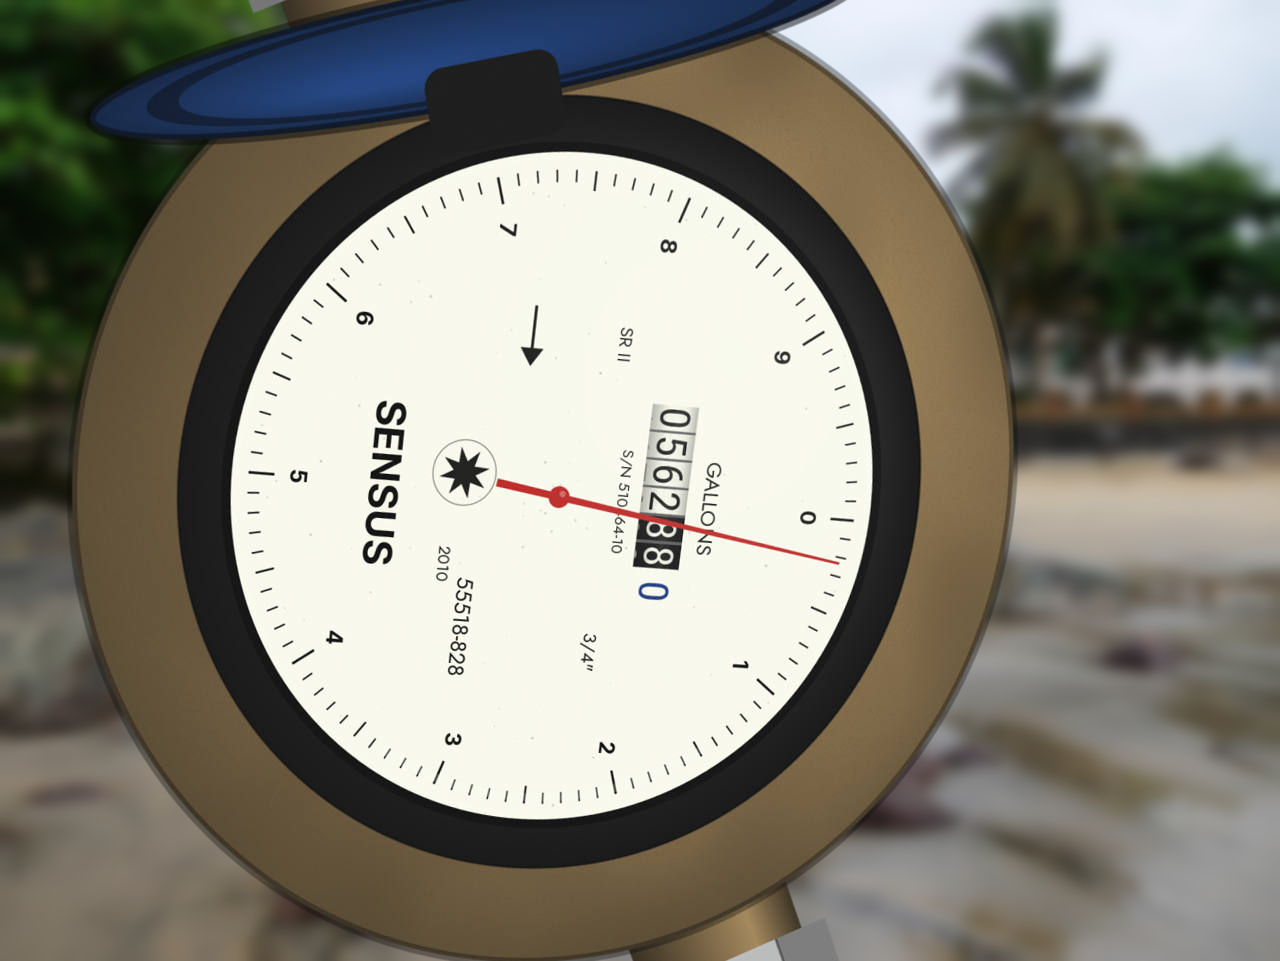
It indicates 562880.2 gal
